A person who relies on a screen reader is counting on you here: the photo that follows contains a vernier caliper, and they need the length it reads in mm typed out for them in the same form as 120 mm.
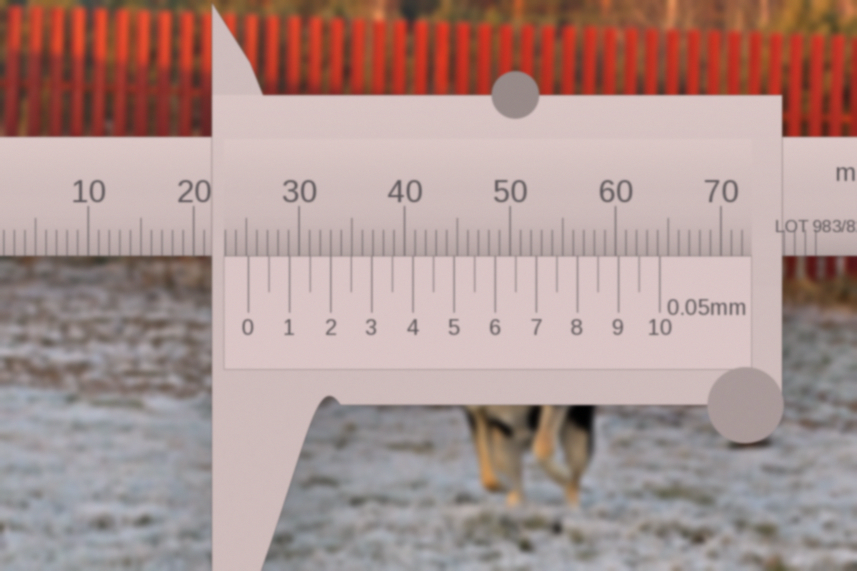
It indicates 25.2 mm
